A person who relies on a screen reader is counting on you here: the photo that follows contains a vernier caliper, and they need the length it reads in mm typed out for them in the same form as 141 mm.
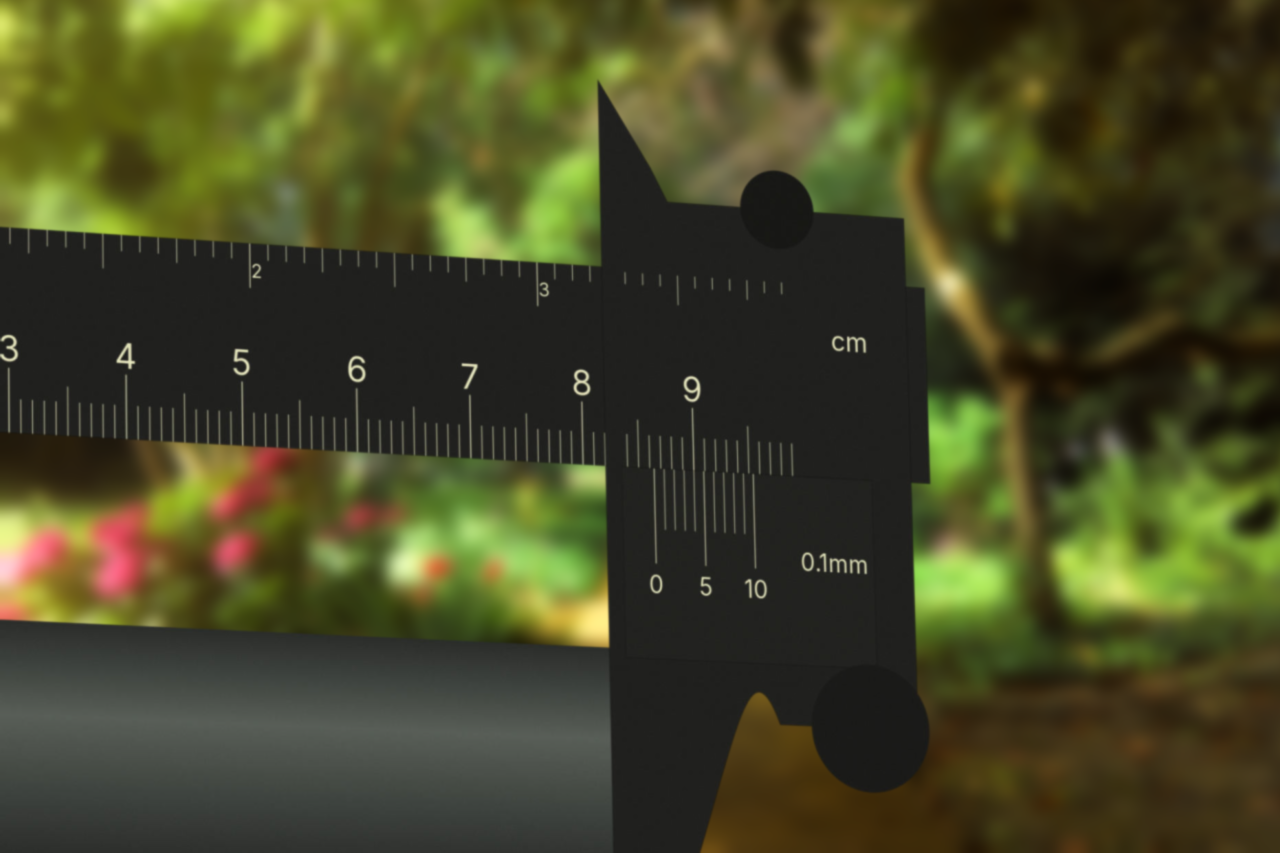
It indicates 86.4 mm
